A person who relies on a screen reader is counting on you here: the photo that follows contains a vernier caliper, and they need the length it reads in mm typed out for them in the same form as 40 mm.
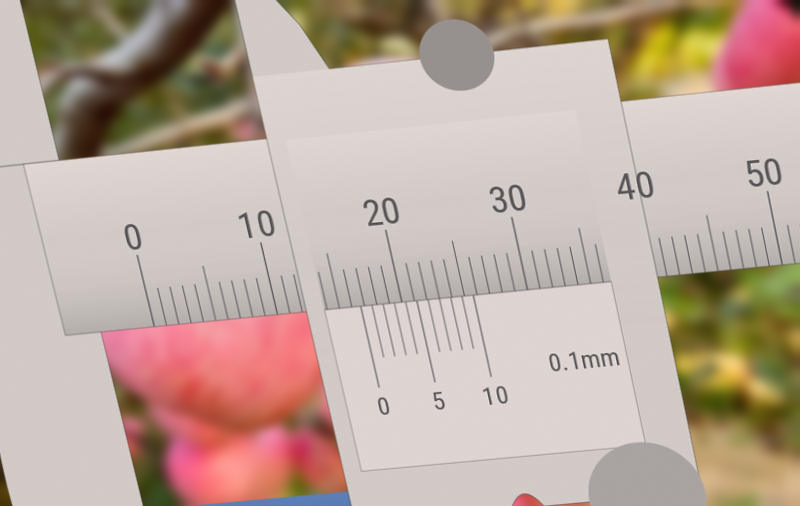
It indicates 16.7 mm
